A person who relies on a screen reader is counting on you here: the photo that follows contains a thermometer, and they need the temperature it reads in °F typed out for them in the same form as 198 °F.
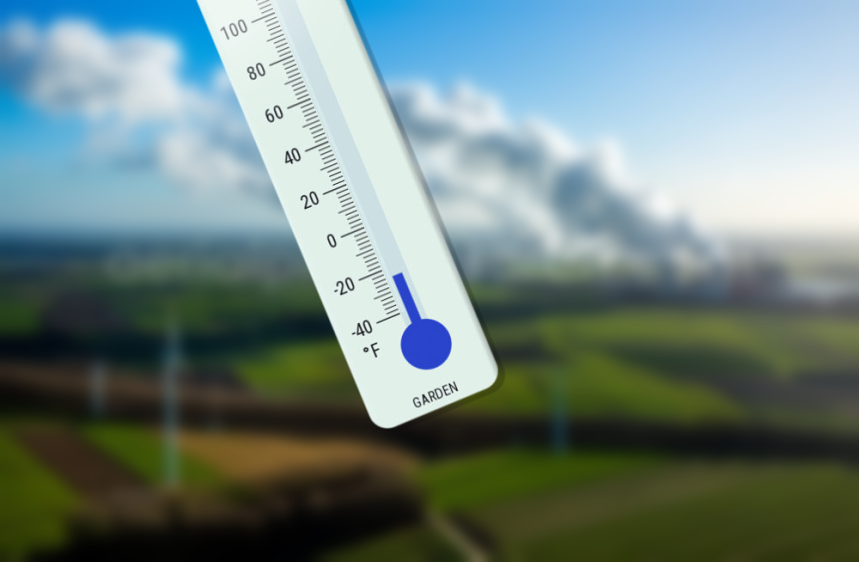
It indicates -24 °F
